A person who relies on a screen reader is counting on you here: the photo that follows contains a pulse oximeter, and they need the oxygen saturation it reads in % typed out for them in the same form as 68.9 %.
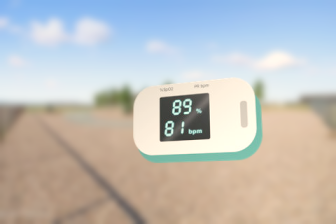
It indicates 89 %
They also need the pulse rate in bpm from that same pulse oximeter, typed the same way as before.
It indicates 81 bpm
